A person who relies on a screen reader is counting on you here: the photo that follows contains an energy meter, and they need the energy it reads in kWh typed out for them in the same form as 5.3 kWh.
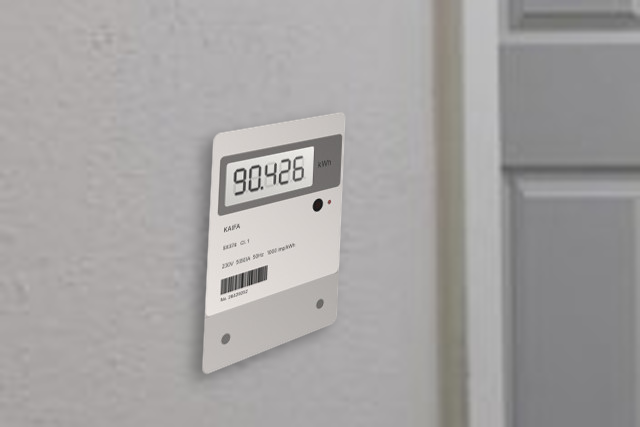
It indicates 90.426 kWh
